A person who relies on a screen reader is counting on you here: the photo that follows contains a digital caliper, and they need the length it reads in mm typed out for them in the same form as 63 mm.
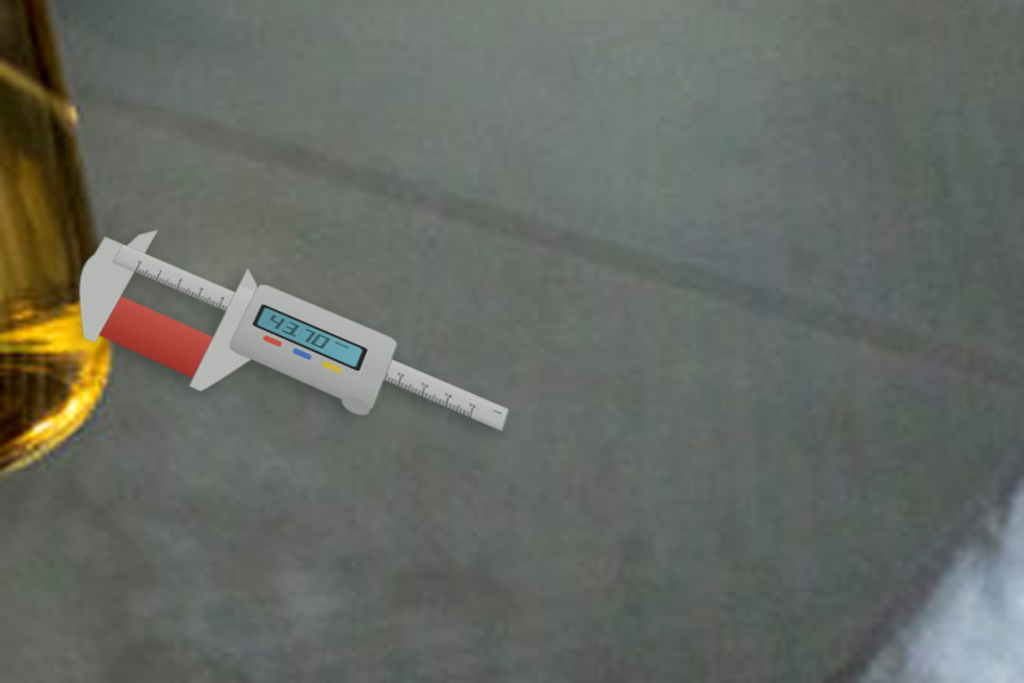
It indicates 43.70 mm
